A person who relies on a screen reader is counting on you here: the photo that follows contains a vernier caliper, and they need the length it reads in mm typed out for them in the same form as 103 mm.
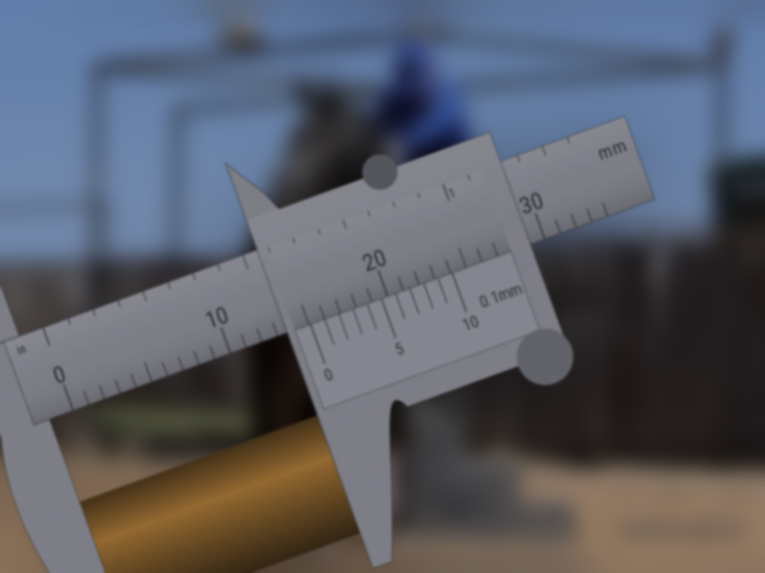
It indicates 15.1 mm
